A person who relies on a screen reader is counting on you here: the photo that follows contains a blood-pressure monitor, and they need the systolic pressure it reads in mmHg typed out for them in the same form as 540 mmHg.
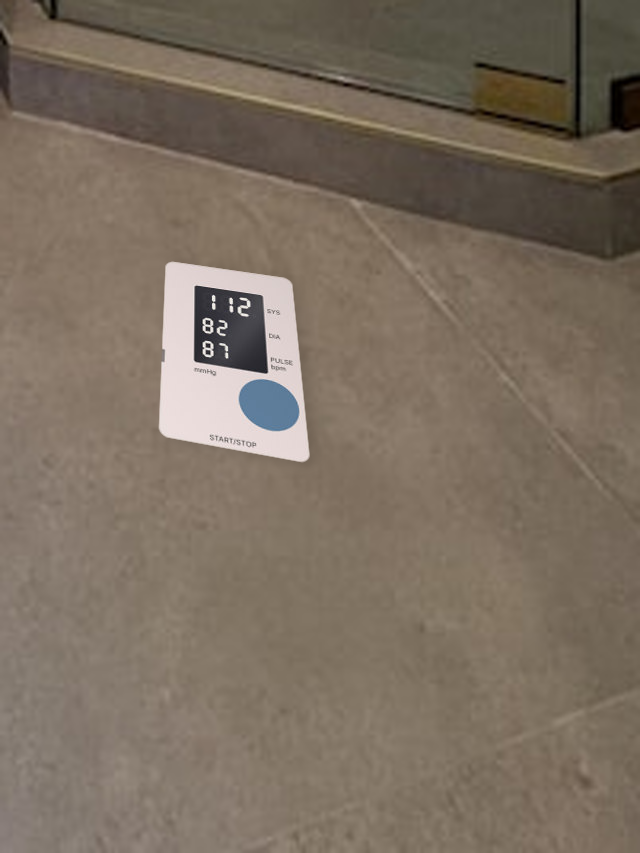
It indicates 112 mmHg
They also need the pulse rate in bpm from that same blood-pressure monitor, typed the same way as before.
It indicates 87 bpm
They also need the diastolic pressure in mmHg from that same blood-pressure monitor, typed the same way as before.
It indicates 82 mmHg
